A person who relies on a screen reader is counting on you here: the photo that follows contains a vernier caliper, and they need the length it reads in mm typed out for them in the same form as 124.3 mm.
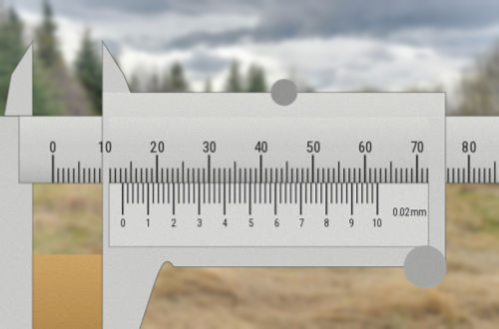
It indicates 13.4 mm
